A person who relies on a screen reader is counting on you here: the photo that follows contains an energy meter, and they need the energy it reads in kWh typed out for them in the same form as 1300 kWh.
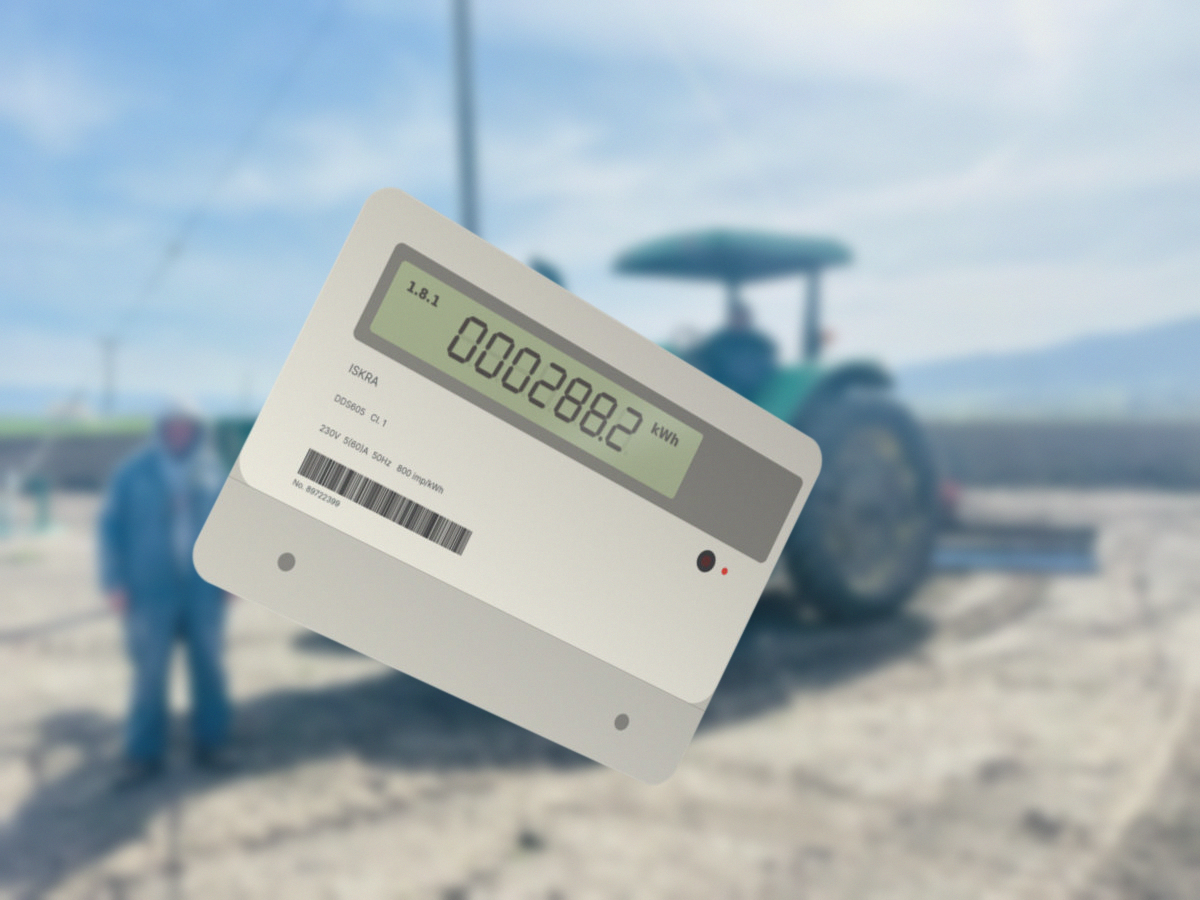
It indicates 288.2 kWh
